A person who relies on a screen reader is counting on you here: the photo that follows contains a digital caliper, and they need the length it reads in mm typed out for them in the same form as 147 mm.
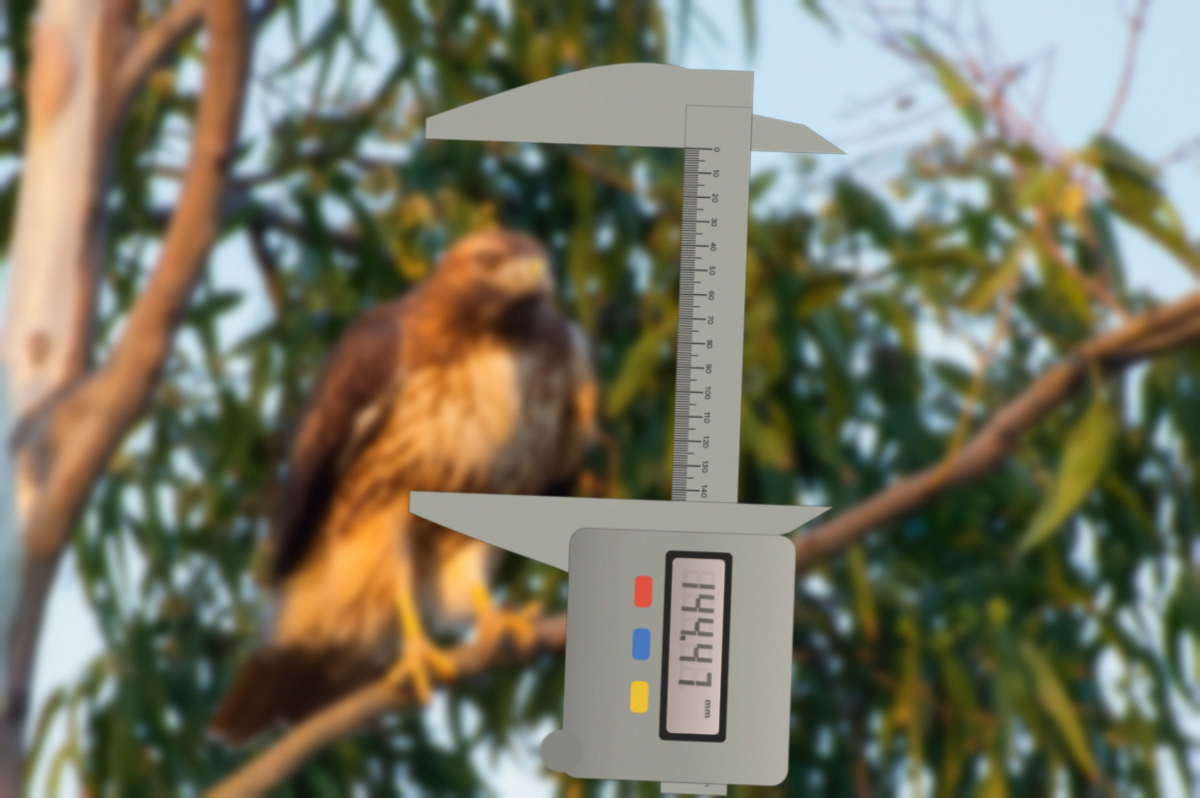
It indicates 144.47 mm
